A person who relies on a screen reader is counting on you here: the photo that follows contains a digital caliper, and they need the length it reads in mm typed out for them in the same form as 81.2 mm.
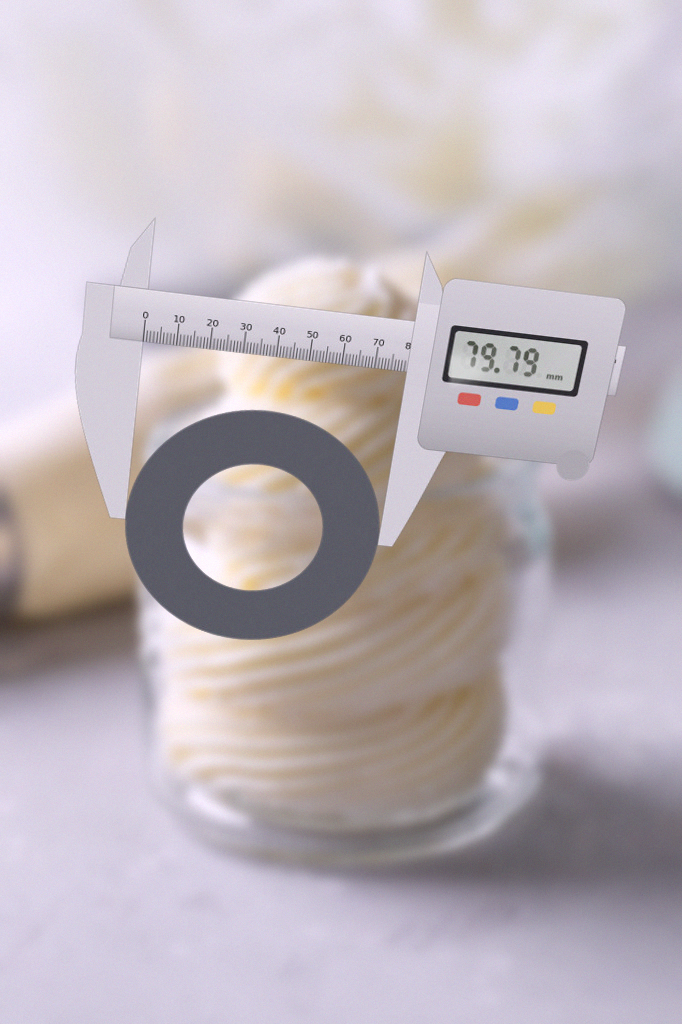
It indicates 79.79 mm
